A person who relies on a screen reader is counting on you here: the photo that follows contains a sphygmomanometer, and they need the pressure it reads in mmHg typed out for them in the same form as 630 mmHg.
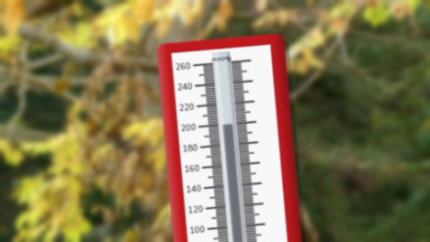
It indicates 200 mmHg
